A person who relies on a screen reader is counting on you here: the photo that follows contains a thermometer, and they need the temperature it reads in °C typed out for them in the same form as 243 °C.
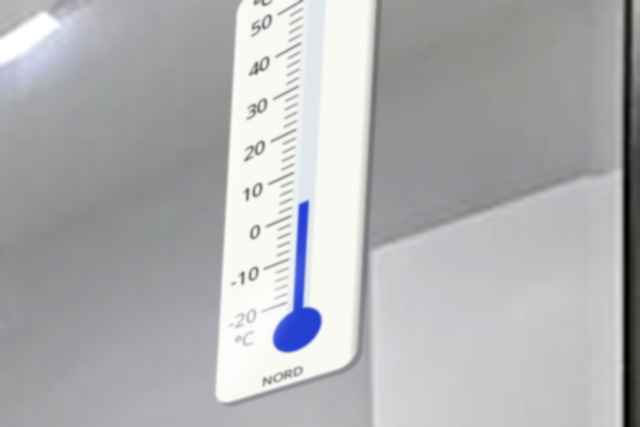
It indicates 2 °C
